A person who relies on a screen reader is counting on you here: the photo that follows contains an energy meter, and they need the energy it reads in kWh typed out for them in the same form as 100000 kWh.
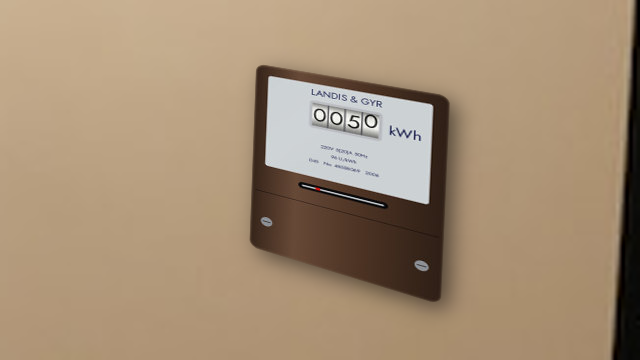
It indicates 50 kWh
